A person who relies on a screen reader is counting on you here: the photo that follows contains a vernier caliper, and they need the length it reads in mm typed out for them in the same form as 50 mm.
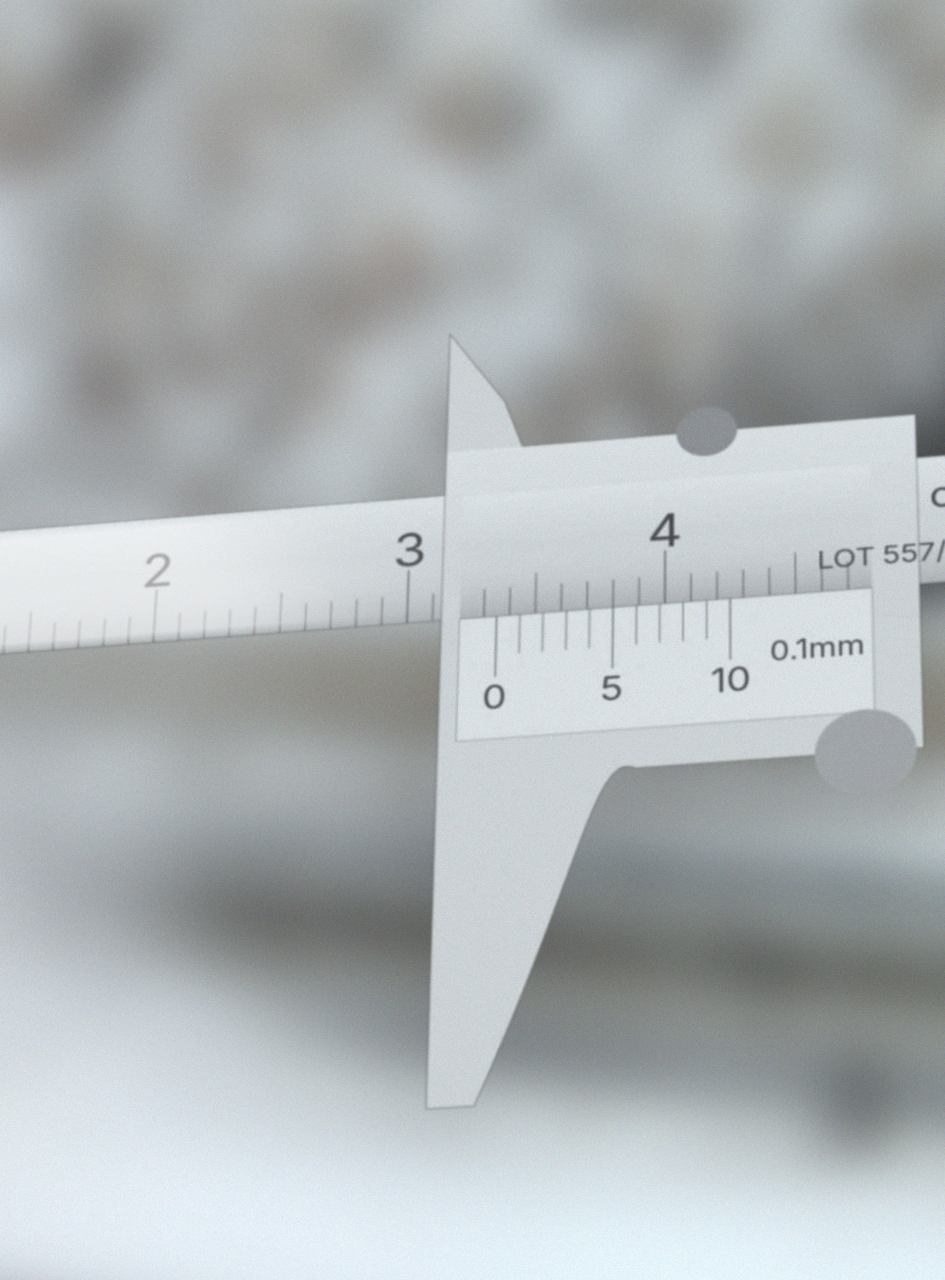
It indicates 33.5 mm
